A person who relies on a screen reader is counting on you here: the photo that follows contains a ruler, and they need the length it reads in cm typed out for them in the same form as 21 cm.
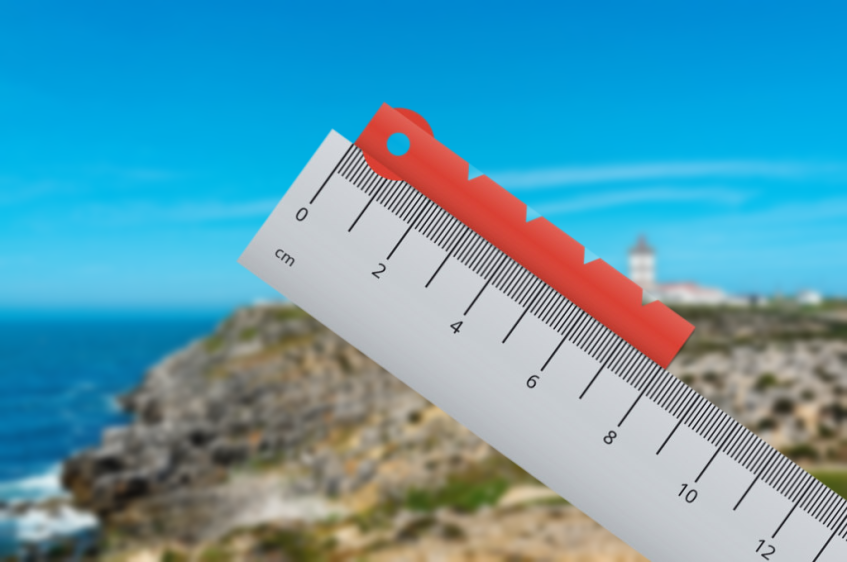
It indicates 8.1 cm
